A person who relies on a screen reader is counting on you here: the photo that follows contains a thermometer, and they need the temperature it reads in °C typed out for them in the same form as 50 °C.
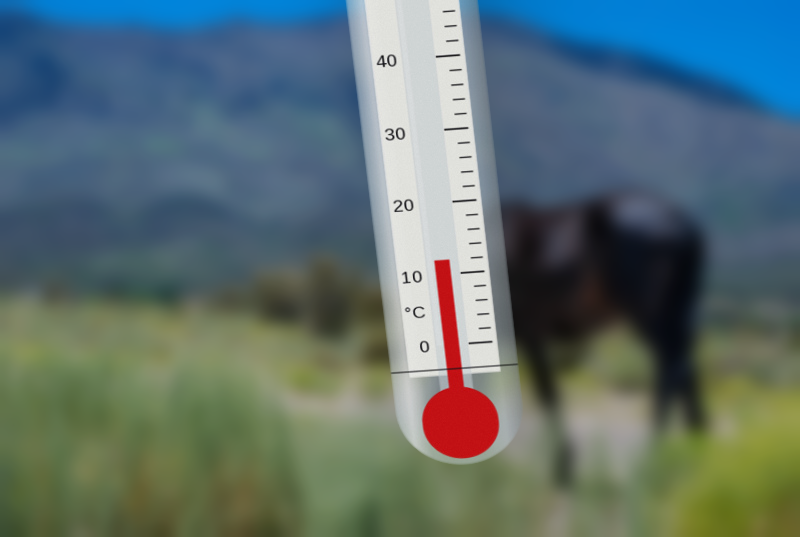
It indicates 12 °C
